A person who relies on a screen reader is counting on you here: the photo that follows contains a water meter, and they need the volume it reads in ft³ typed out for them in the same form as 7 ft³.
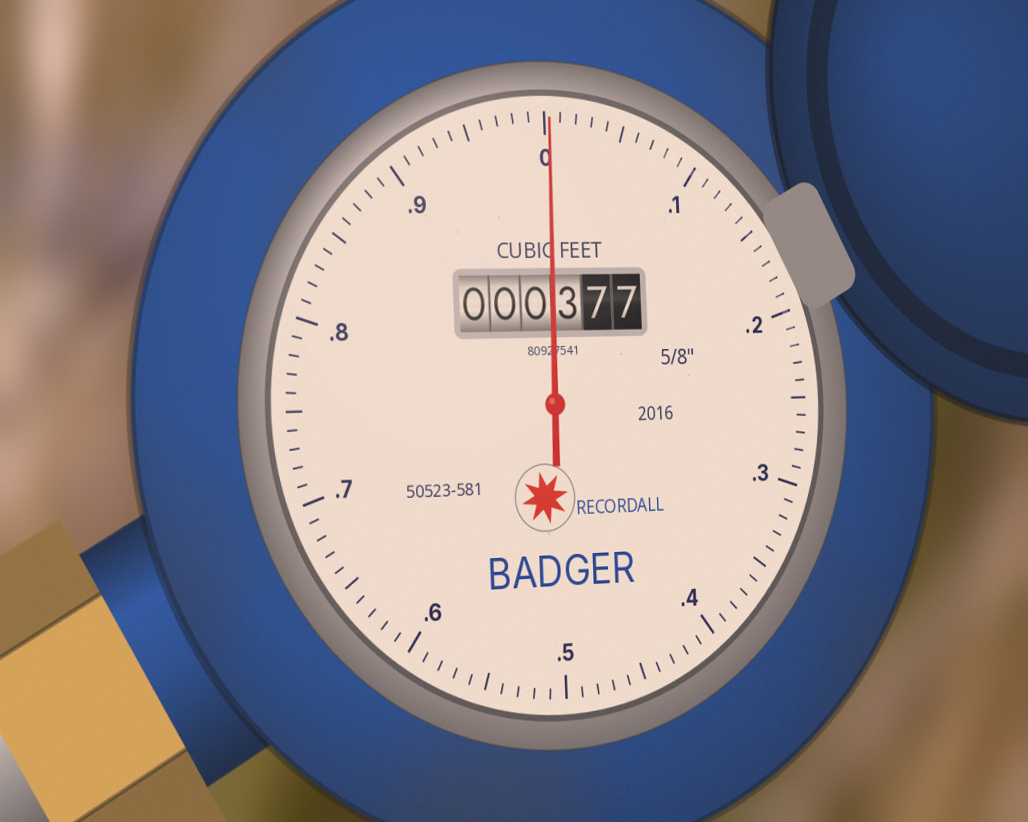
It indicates 377.00 ft³
